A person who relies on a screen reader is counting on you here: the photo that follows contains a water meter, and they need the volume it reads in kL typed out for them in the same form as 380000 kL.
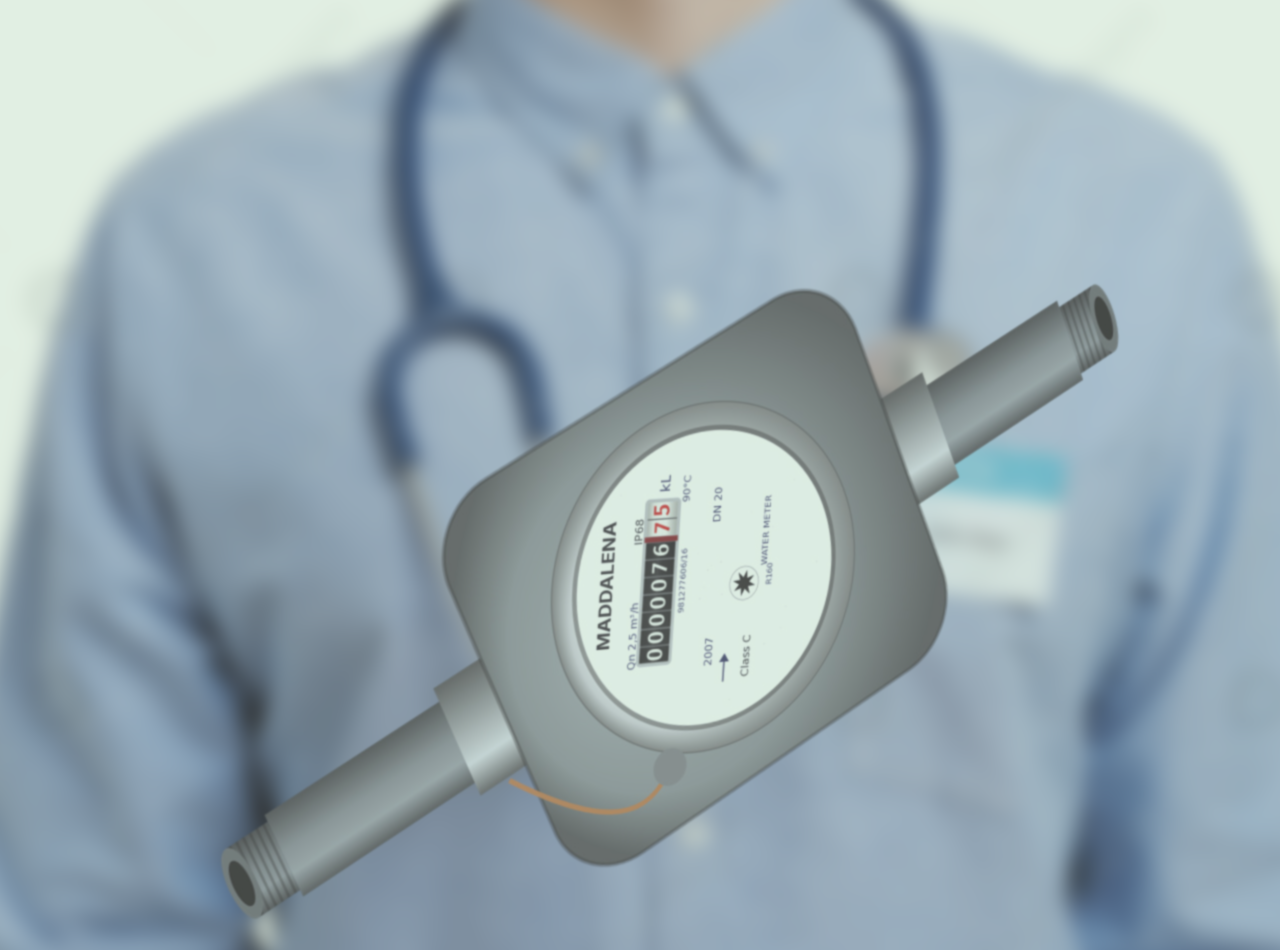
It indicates 76.75 kL
